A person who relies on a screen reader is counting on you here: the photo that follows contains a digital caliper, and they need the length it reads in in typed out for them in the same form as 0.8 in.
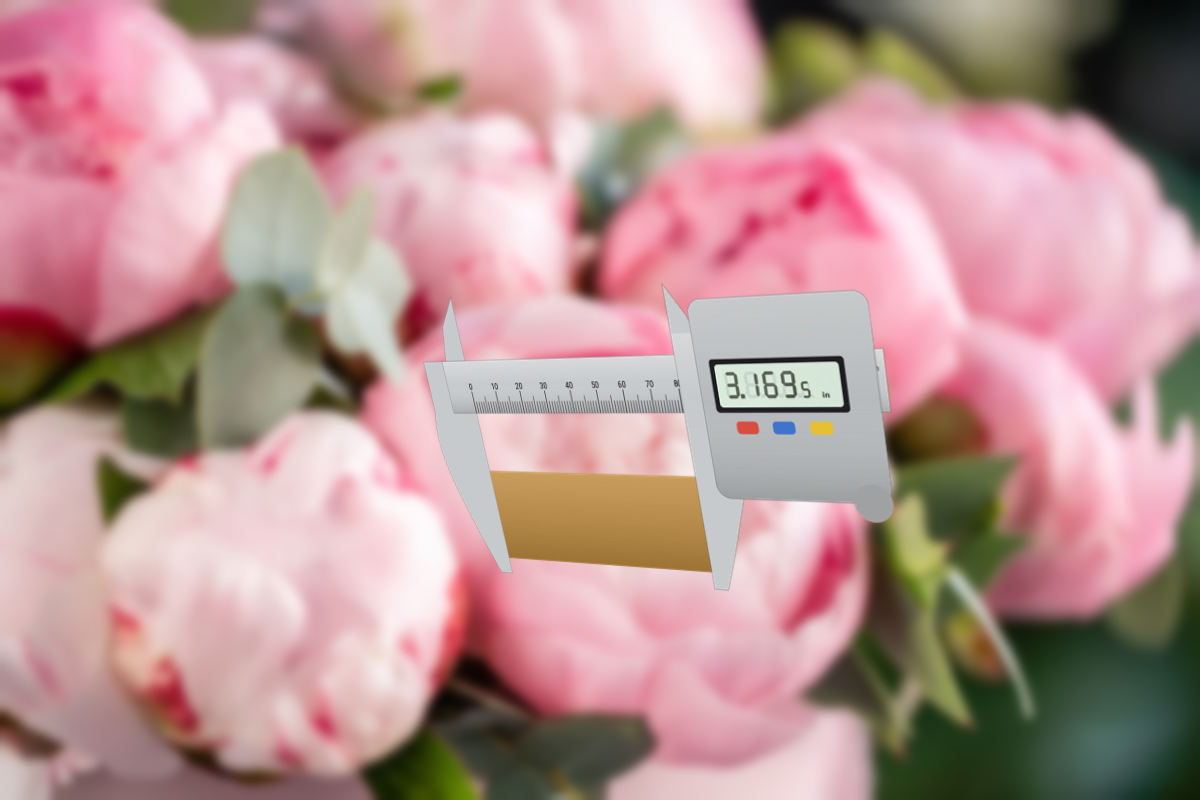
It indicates 3.1695 in
